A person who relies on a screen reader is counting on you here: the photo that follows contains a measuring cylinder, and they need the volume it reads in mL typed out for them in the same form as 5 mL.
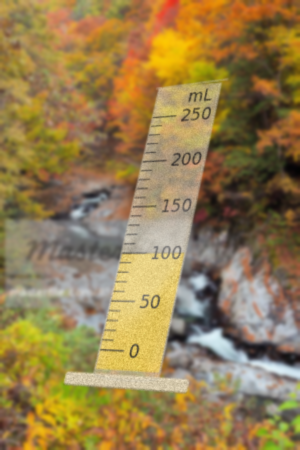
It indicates 100 mL
